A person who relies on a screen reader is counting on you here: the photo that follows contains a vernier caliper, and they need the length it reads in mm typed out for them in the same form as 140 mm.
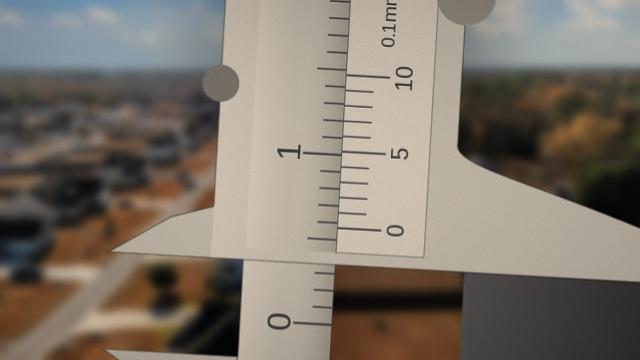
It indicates 5.7 mm
